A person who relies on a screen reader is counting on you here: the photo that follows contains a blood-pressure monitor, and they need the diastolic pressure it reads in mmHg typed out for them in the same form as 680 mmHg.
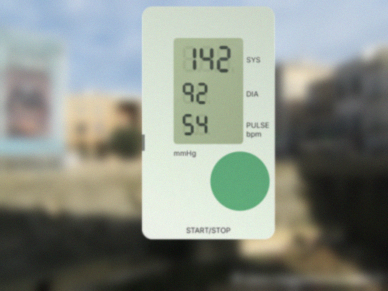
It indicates 92 mmHg
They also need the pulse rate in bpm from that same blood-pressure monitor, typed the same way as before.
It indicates 54 bpm
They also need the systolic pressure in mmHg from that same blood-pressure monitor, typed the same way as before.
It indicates 142 mmHg
